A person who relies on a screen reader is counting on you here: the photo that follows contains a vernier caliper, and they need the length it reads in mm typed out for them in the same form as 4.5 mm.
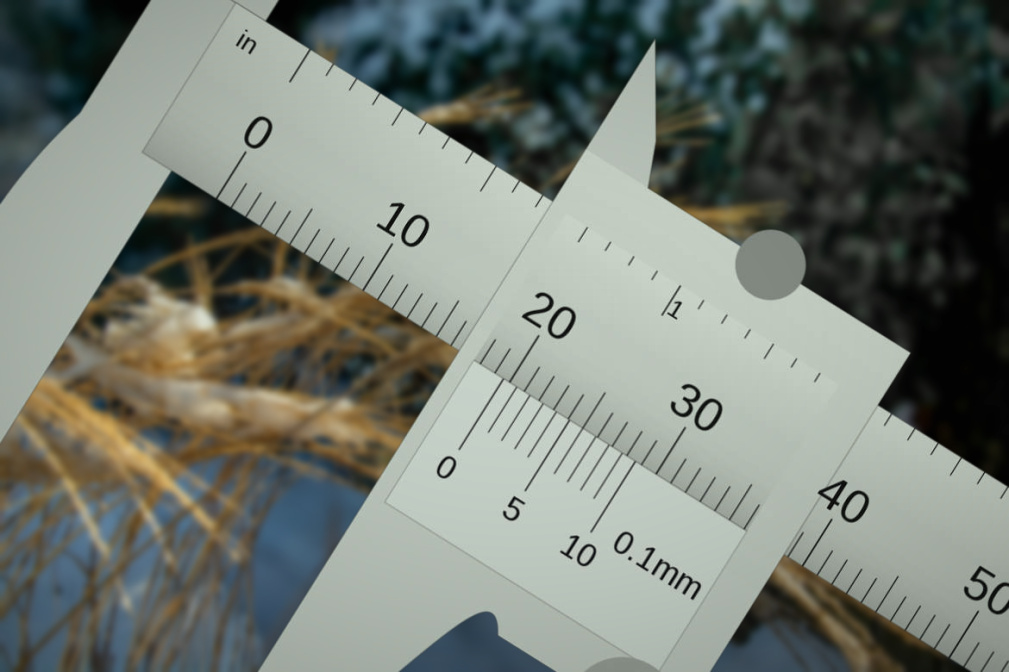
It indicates 19.6 mm
